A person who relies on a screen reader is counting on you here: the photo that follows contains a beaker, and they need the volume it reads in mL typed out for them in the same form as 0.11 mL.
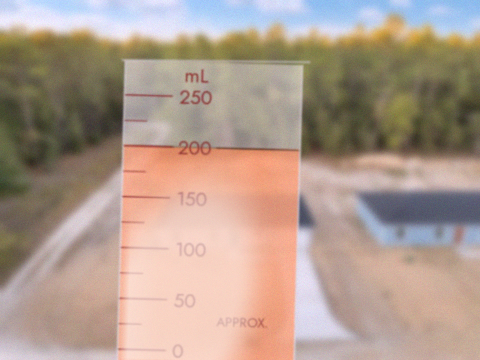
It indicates 200 mL
